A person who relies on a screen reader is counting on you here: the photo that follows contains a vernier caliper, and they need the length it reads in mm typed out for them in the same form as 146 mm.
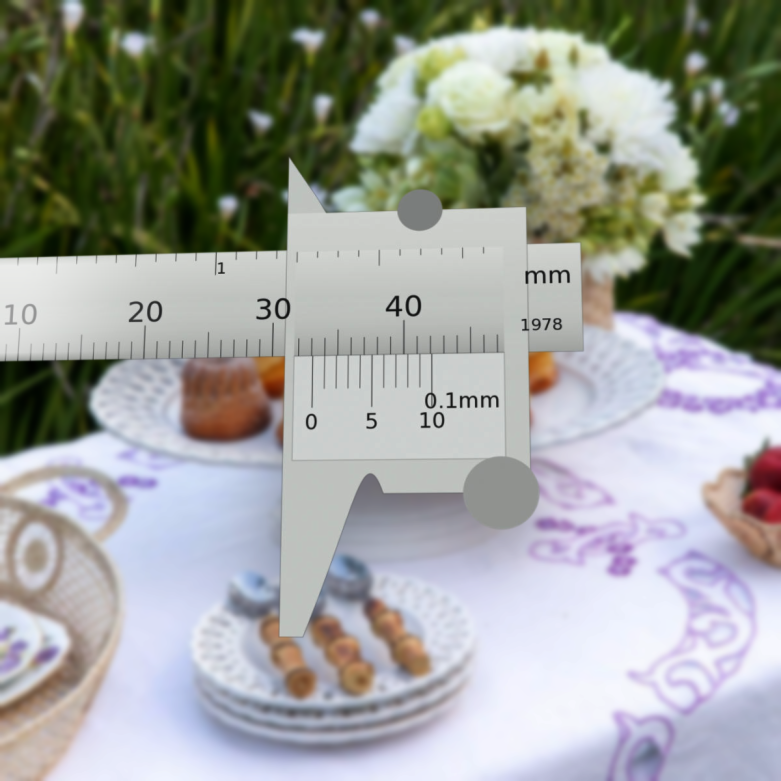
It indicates 33.1 mm
